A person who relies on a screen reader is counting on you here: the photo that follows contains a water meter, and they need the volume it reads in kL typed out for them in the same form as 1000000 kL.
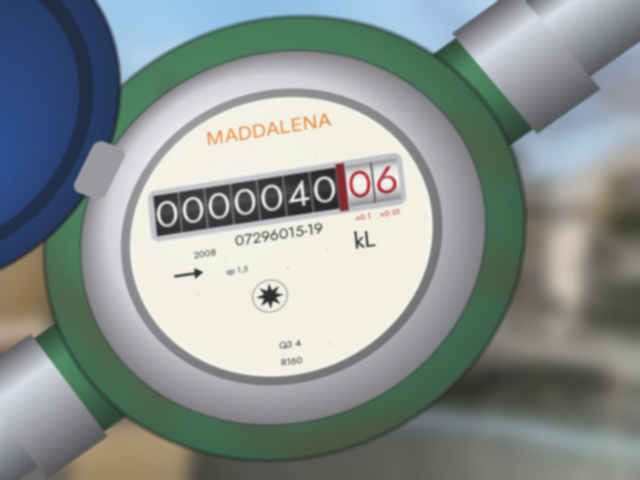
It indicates 40.06 kL
